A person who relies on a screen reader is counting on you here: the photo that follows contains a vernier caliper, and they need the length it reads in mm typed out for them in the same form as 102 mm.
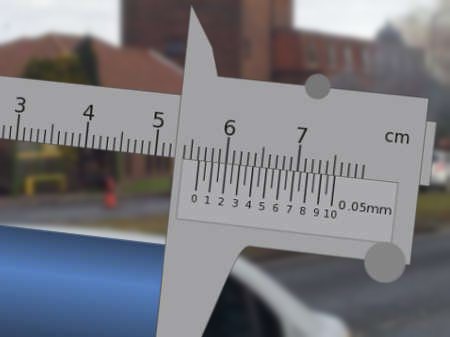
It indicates 56.2 mm
